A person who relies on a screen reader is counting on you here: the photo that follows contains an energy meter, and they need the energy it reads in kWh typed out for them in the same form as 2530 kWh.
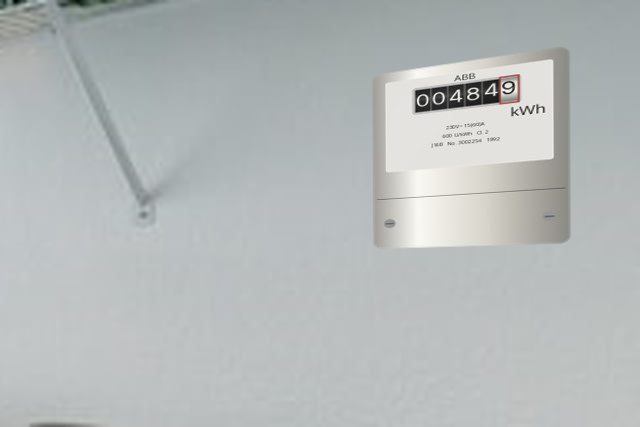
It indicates 484.9 kWh
